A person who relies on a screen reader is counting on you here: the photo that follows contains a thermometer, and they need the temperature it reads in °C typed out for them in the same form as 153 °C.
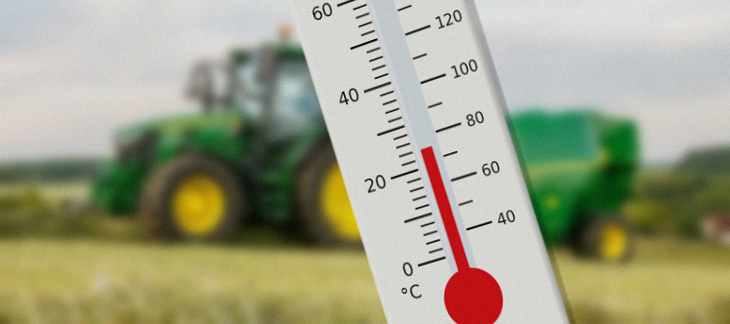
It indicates 24 °C
